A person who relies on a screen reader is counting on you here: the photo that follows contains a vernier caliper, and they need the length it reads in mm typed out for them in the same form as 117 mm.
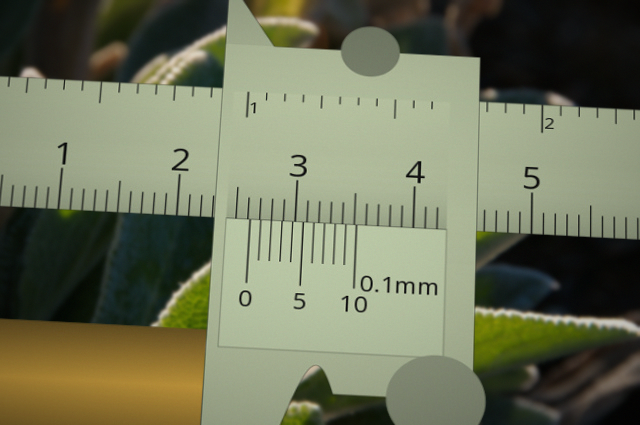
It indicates 26.2 mm
